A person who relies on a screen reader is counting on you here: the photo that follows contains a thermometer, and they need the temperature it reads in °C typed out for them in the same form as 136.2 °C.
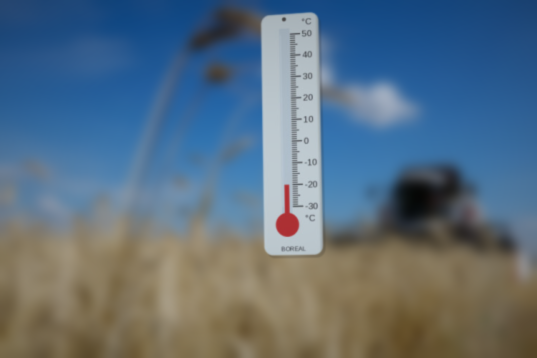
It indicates -20 °C
